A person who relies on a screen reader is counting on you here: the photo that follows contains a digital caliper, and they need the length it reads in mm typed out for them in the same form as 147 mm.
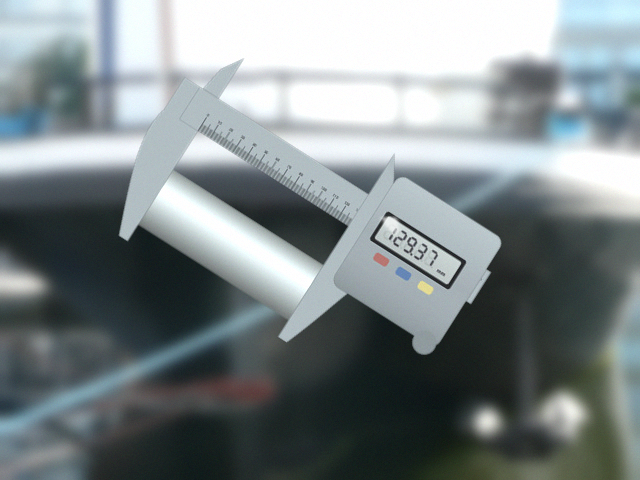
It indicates 129.37 mm
